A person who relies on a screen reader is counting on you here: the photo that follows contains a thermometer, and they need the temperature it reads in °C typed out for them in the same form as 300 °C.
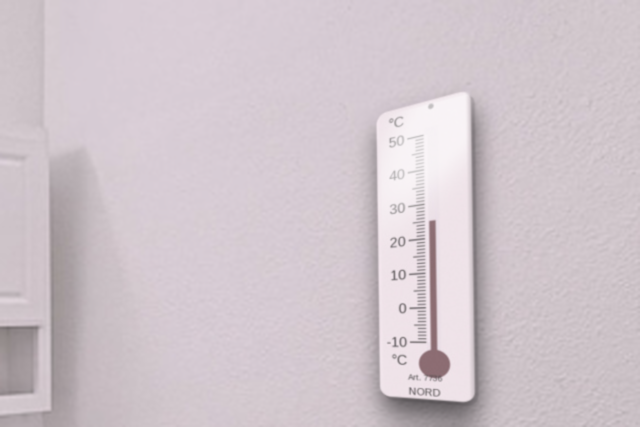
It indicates 25 °C
